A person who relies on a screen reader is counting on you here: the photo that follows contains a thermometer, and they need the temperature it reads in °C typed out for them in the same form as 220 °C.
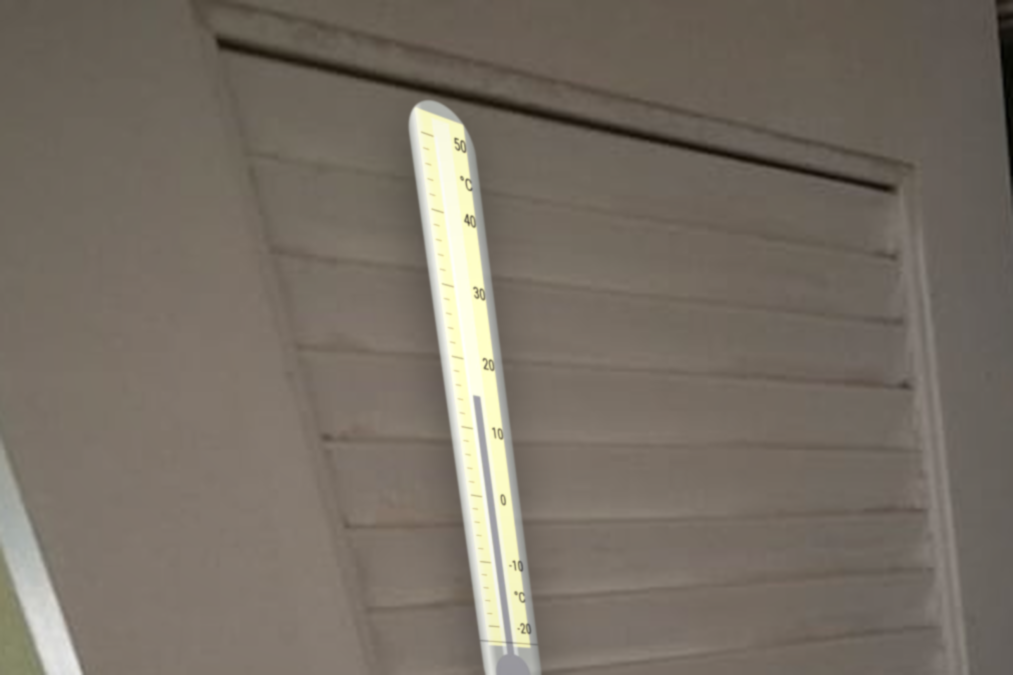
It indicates 15 °C
